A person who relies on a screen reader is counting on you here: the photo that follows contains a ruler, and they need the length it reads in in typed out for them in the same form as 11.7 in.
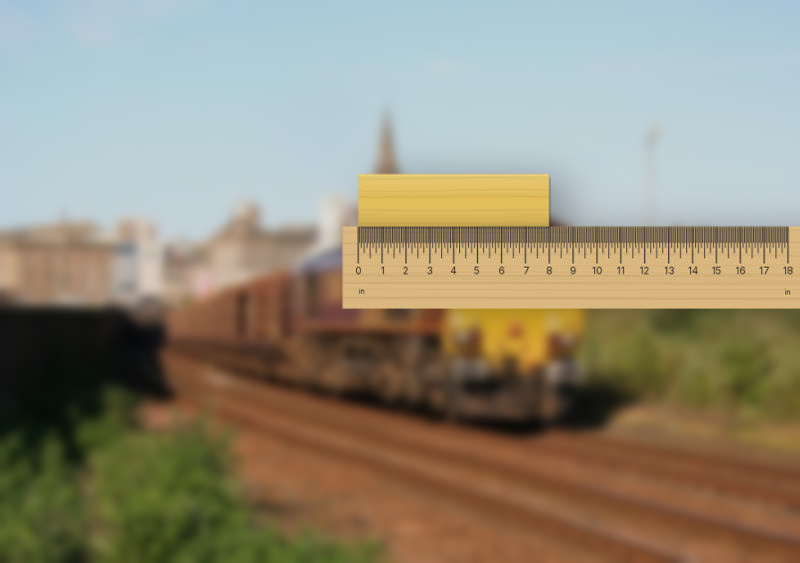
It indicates 8 in
